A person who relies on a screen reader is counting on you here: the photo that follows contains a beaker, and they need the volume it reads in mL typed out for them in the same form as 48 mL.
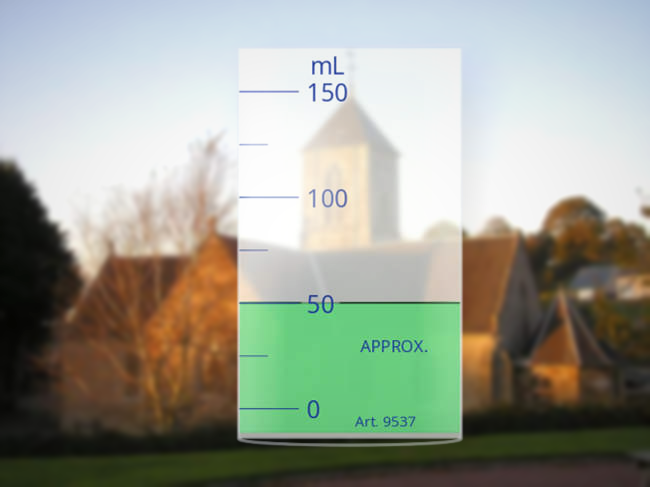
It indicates 50 mL
